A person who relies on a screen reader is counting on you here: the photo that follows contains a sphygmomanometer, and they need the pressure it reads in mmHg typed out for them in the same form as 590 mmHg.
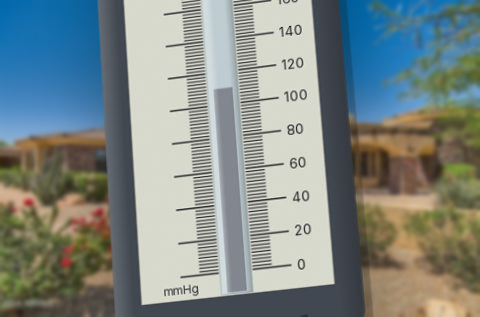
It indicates 110 mmHg
